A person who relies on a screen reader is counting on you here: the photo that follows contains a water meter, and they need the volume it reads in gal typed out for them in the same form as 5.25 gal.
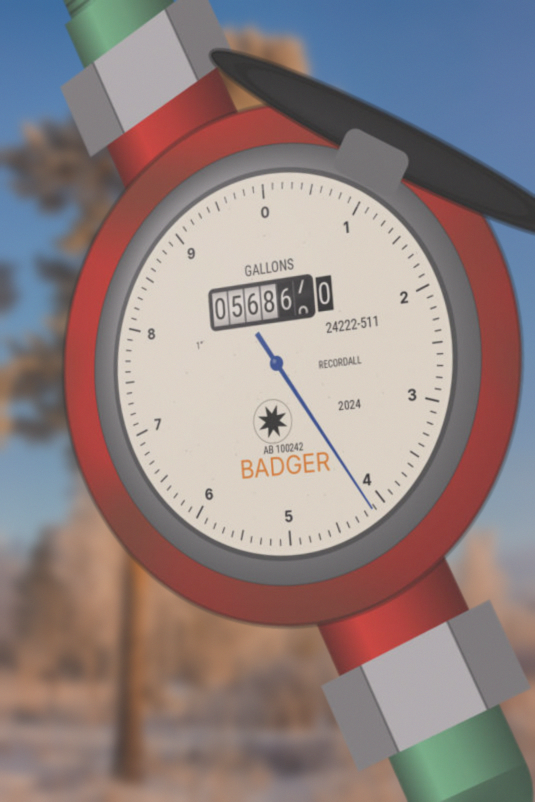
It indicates 568674.1 gal
